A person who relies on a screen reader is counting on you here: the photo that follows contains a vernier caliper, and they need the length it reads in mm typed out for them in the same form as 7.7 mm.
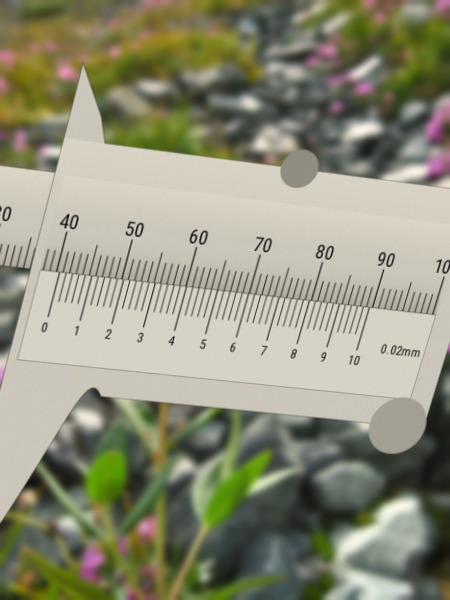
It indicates 40.5 mm
